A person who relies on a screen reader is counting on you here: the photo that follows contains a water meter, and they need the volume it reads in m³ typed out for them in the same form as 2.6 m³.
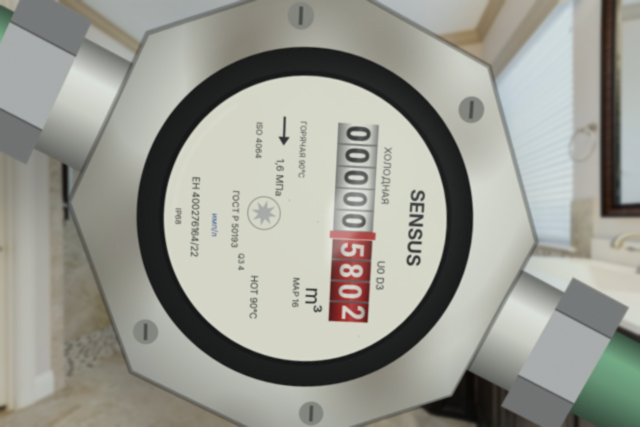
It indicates 0.5802 m³
